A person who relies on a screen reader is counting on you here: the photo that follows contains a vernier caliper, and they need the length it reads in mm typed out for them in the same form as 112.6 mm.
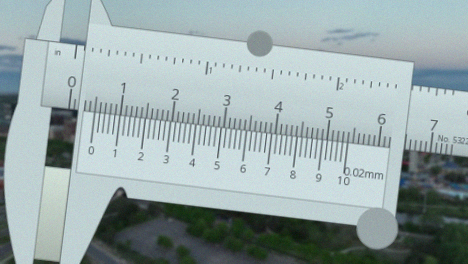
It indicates 5.0 mm
